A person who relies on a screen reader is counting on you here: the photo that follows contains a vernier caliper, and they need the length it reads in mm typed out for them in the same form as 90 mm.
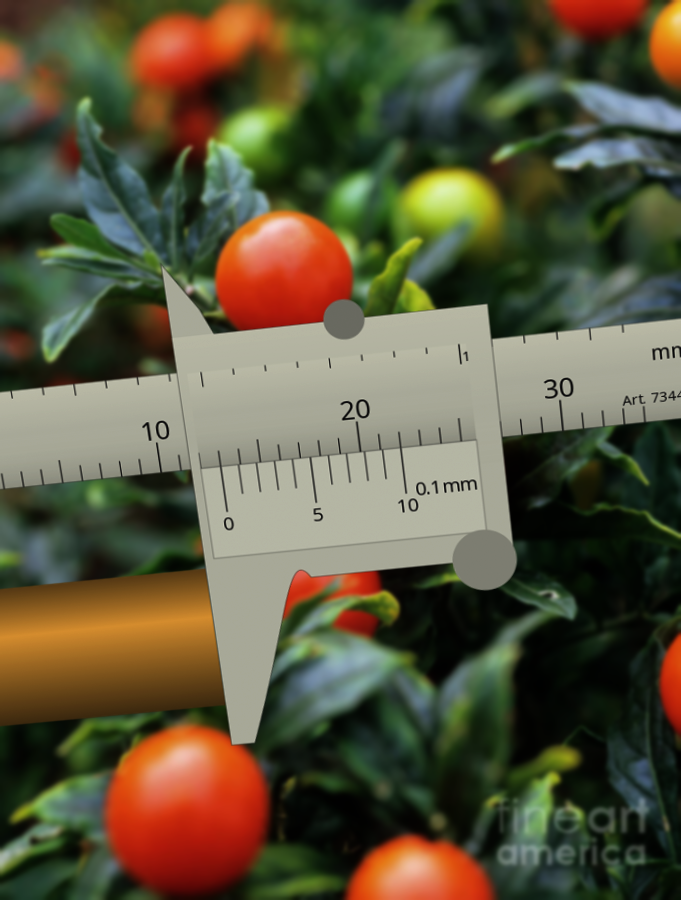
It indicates 13.0 mm
